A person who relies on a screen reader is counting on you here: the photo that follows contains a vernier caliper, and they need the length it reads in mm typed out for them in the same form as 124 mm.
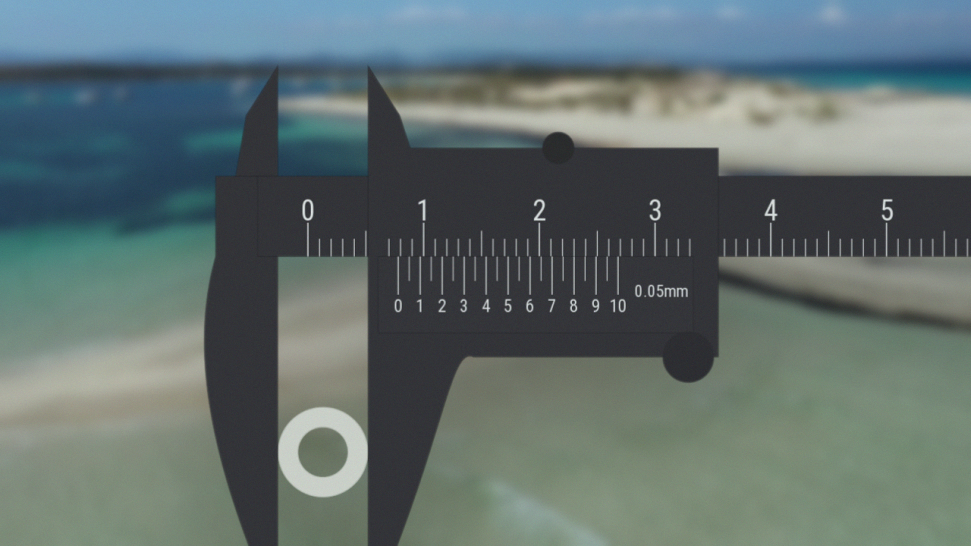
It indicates 7.8 mm
